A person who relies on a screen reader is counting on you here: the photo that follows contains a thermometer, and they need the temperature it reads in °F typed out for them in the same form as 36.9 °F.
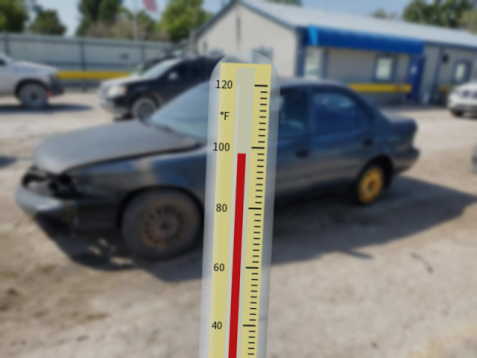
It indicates 98 °F
